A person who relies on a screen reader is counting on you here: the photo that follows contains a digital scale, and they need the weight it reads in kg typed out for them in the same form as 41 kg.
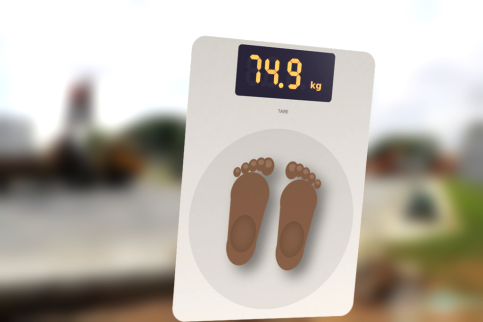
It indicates 74.9 kg
